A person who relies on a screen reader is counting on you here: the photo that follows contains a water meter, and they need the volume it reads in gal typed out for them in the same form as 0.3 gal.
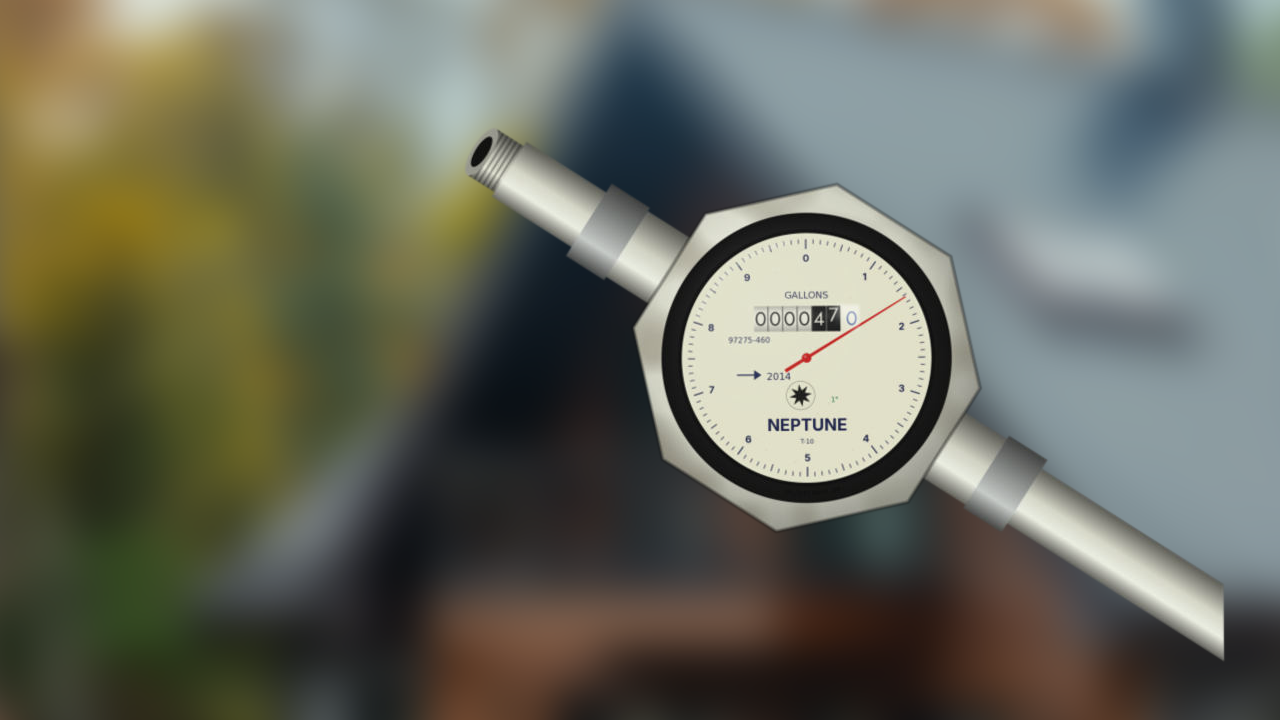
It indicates 471.6 gal
